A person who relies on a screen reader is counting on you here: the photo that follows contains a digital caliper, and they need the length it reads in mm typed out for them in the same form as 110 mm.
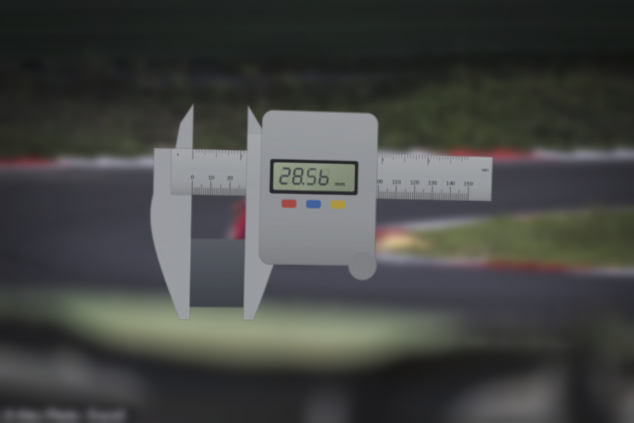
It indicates 28.56 mm
